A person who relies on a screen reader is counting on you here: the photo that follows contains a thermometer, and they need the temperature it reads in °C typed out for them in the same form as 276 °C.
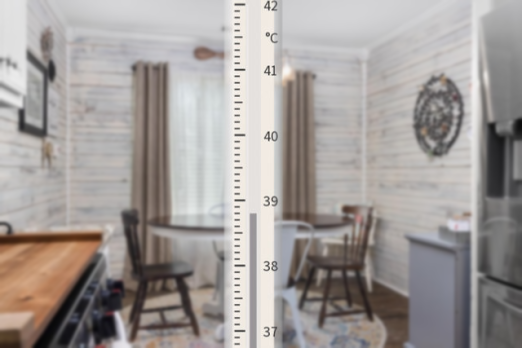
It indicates 38.8 °C
